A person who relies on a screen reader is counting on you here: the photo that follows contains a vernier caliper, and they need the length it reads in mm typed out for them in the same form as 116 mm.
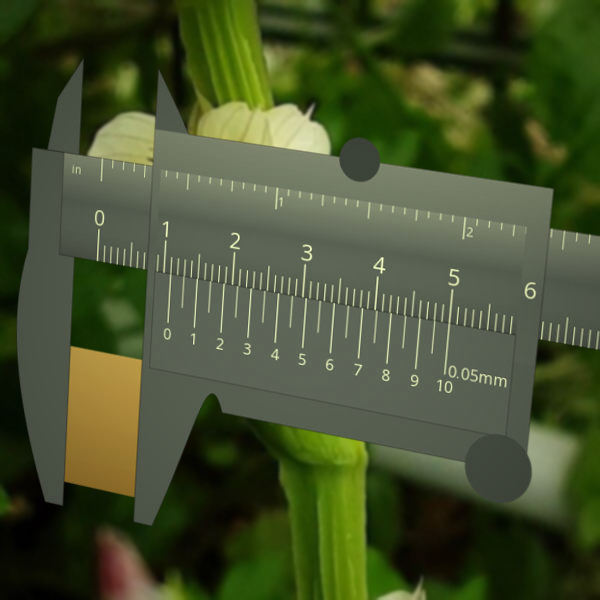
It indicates 11.0 mm
